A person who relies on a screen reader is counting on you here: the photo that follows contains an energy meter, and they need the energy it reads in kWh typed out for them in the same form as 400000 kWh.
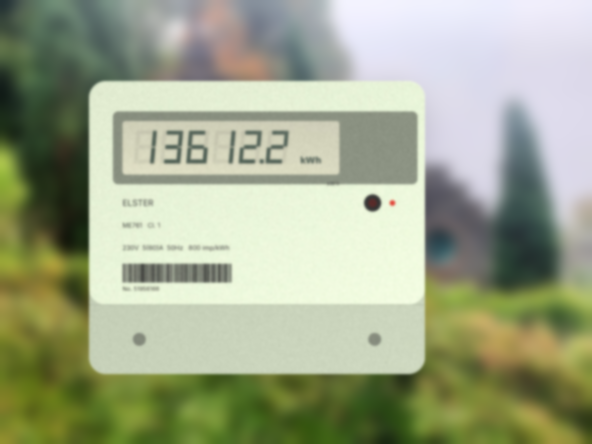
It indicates 13612.2 kWh
